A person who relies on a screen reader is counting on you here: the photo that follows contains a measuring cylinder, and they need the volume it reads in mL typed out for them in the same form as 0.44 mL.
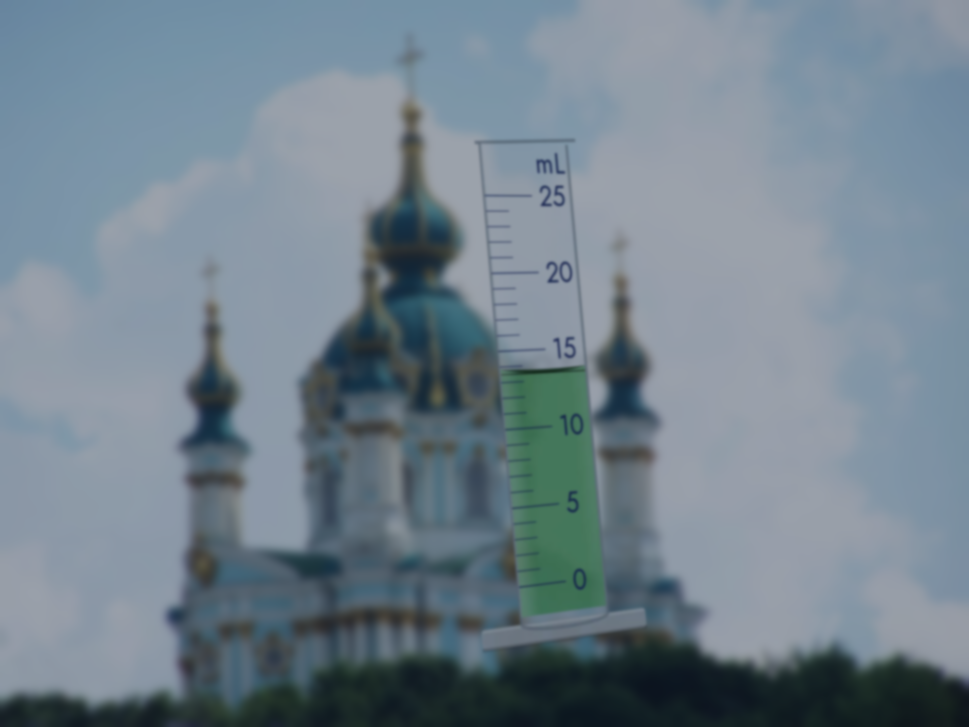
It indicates 13.5 mL
